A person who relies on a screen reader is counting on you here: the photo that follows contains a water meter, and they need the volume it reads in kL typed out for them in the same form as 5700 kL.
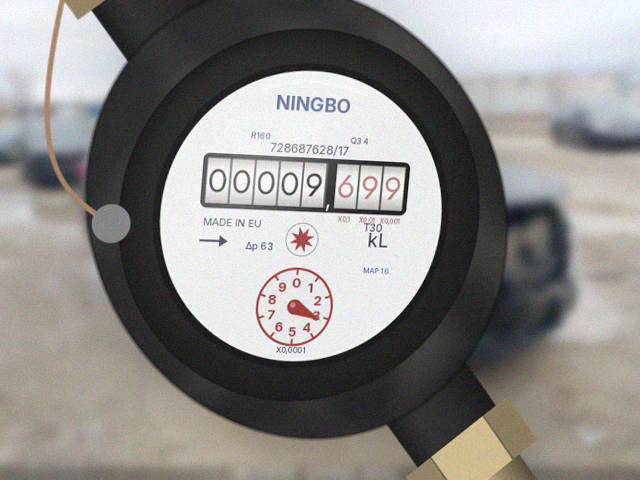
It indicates 9.6993 kL
